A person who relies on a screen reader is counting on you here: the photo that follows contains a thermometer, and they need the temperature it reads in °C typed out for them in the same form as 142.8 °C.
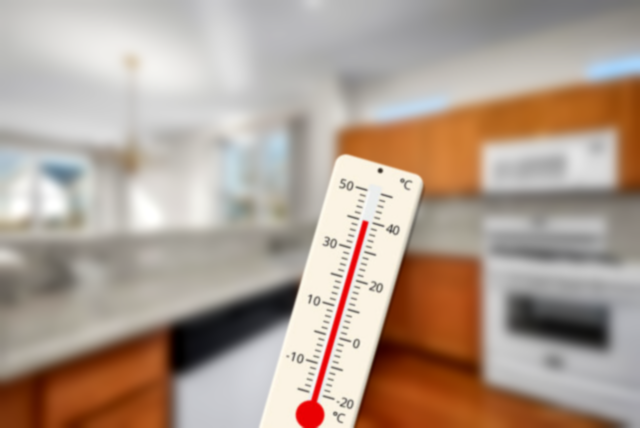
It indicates 40 °C
